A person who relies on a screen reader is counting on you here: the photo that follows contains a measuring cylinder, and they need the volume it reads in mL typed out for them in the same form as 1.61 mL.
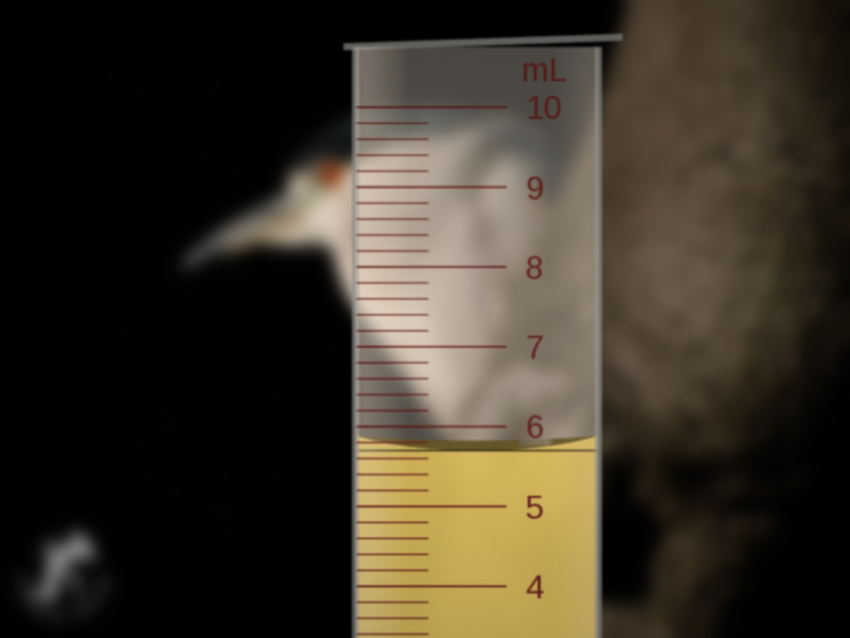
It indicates 5.7 mL
